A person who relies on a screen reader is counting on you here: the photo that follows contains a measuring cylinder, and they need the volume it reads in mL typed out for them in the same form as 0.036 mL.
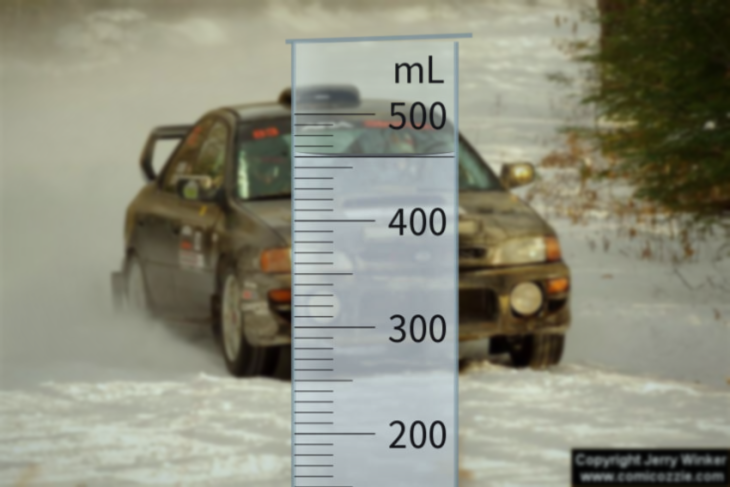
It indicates 460 mL
